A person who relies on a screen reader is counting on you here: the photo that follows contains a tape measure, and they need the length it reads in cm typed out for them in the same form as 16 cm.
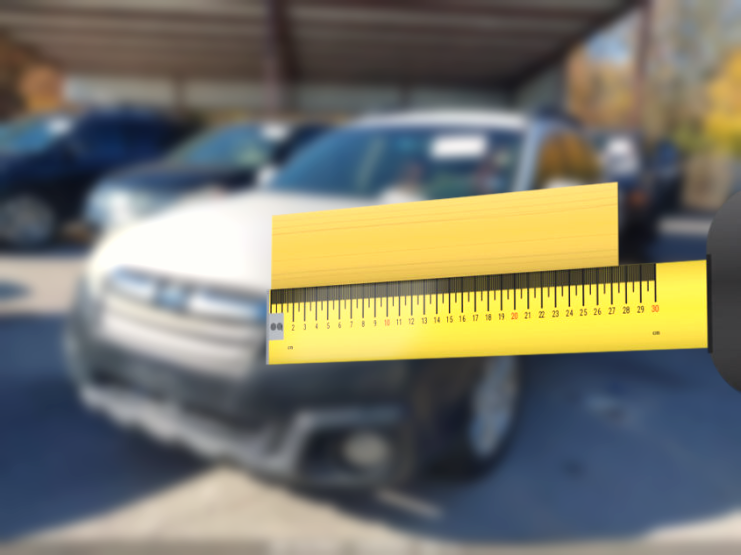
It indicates 27.5 cm
